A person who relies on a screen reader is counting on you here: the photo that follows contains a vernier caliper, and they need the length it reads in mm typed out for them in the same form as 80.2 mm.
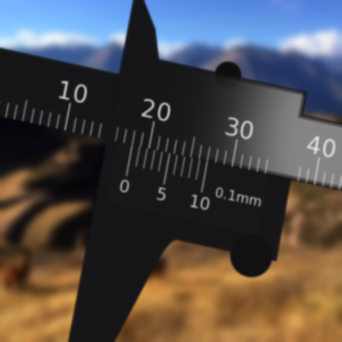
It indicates 18.0 mm
